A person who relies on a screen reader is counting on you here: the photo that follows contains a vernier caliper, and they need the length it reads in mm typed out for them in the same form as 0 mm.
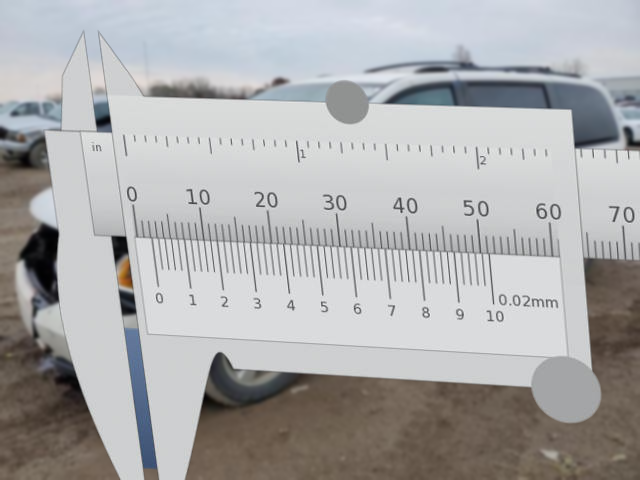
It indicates 2.2 mm
